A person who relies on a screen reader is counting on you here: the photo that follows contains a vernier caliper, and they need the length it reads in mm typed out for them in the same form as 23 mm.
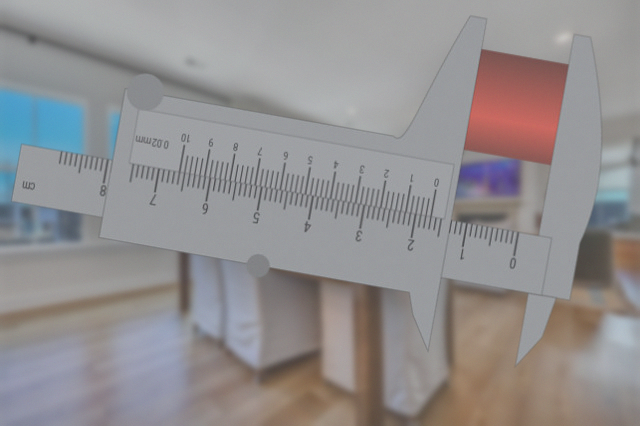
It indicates 17.0 mm
